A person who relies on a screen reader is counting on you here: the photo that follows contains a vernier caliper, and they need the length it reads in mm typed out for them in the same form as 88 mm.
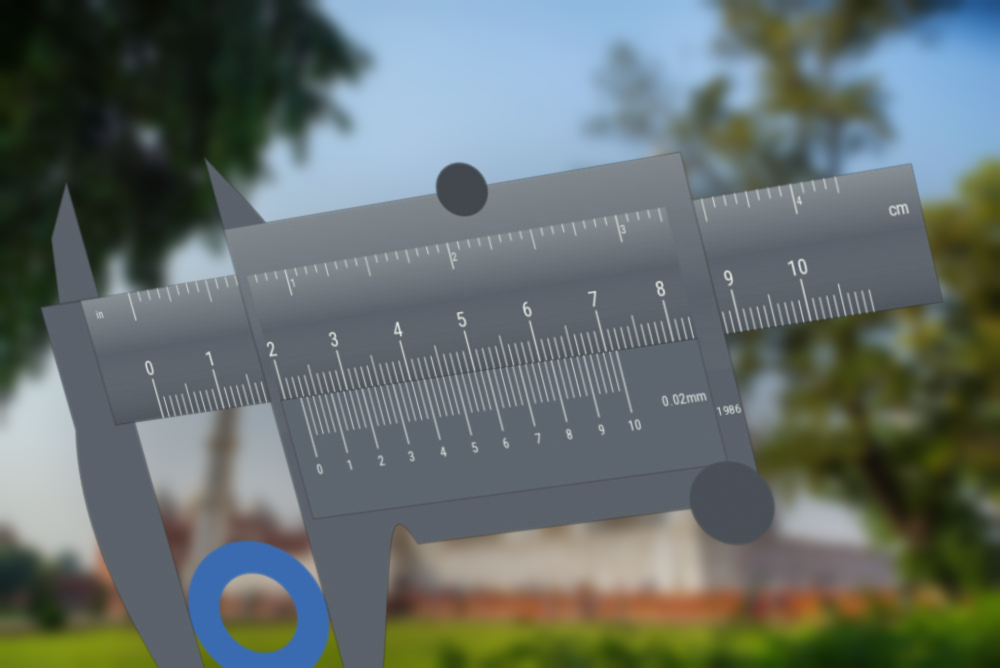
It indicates 22.5 mm
